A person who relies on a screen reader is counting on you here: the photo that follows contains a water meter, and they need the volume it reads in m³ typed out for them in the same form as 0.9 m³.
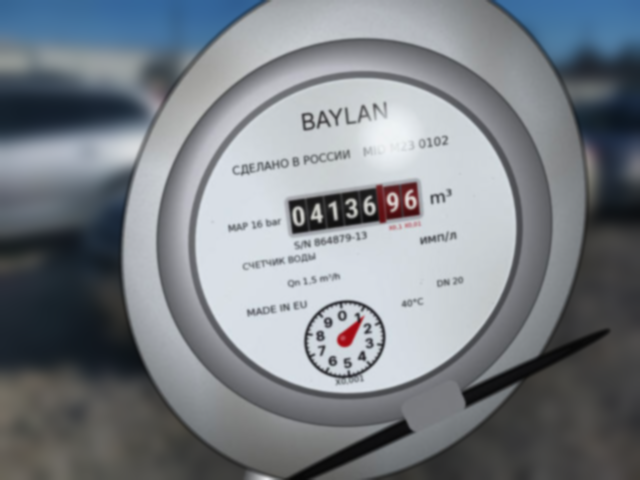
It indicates 4136.961 m³
